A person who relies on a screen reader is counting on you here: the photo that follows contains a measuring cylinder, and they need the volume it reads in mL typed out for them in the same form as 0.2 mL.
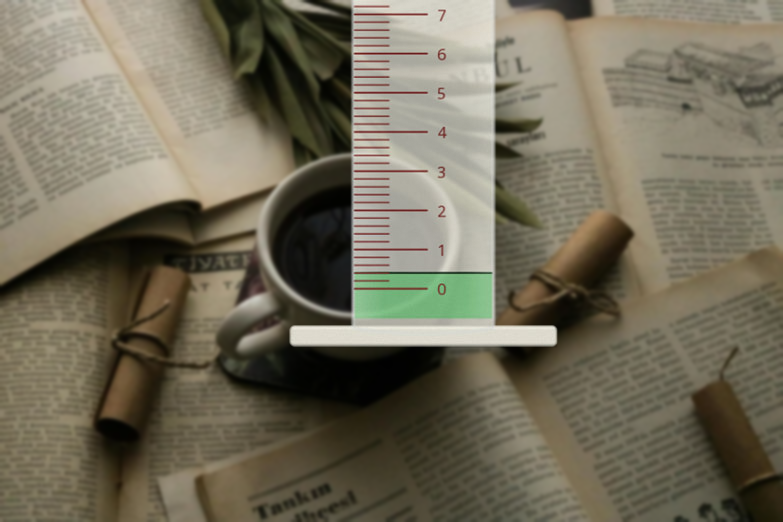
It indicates 0.4 mL
